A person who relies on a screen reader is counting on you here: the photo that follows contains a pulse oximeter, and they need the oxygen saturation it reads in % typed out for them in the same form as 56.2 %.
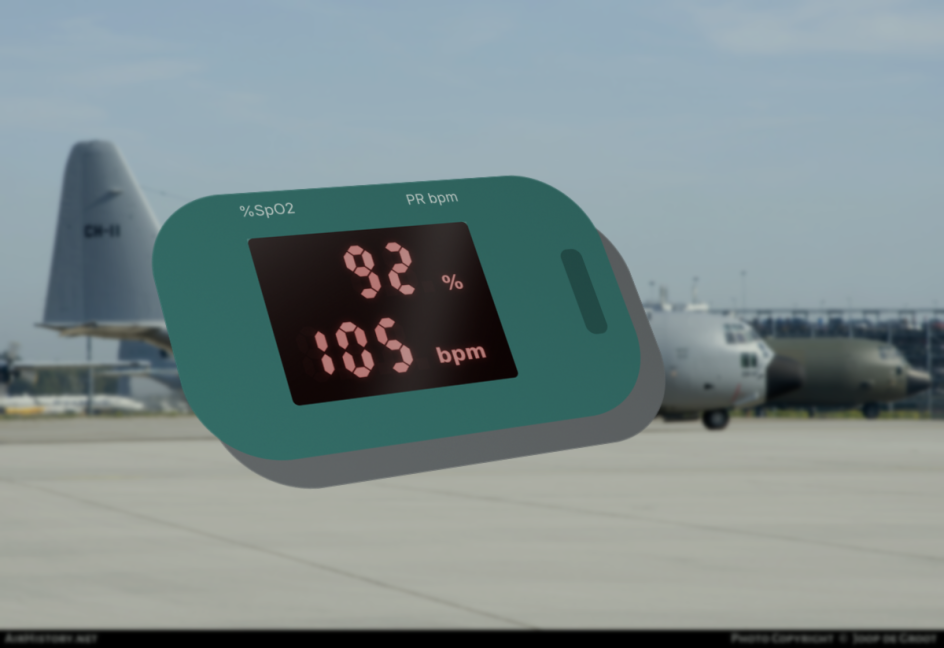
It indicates 92 %
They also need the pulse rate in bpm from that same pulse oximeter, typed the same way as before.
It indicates 105 bpm
